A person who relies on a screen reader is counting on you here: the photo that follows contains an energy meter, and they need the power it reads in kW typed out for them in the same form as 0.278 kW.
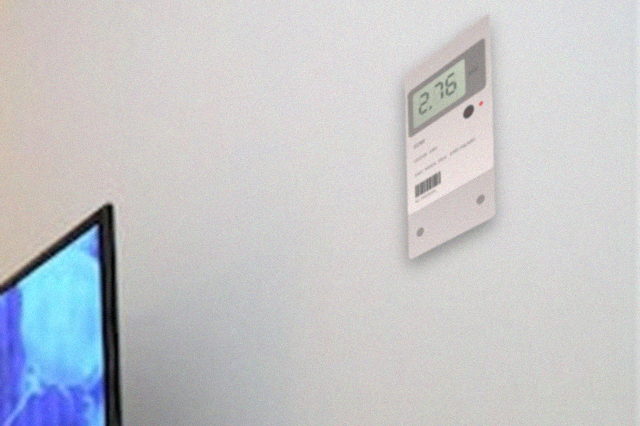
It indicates 2.76 kW
